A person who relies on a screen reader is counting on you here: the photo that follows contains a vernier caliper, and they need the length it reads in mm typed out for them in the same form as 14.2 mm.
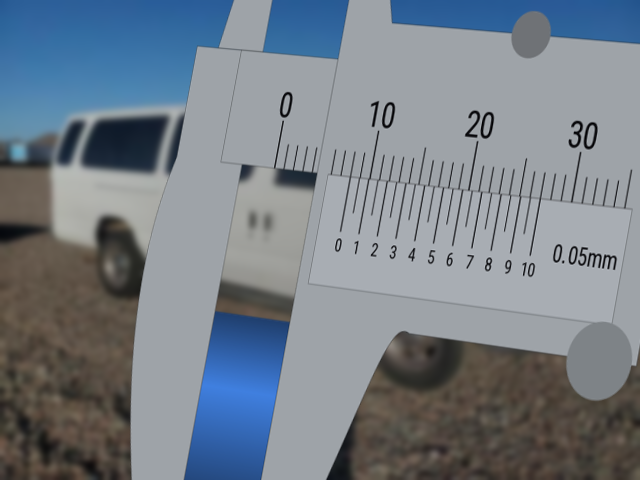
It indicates 8.0 mm
